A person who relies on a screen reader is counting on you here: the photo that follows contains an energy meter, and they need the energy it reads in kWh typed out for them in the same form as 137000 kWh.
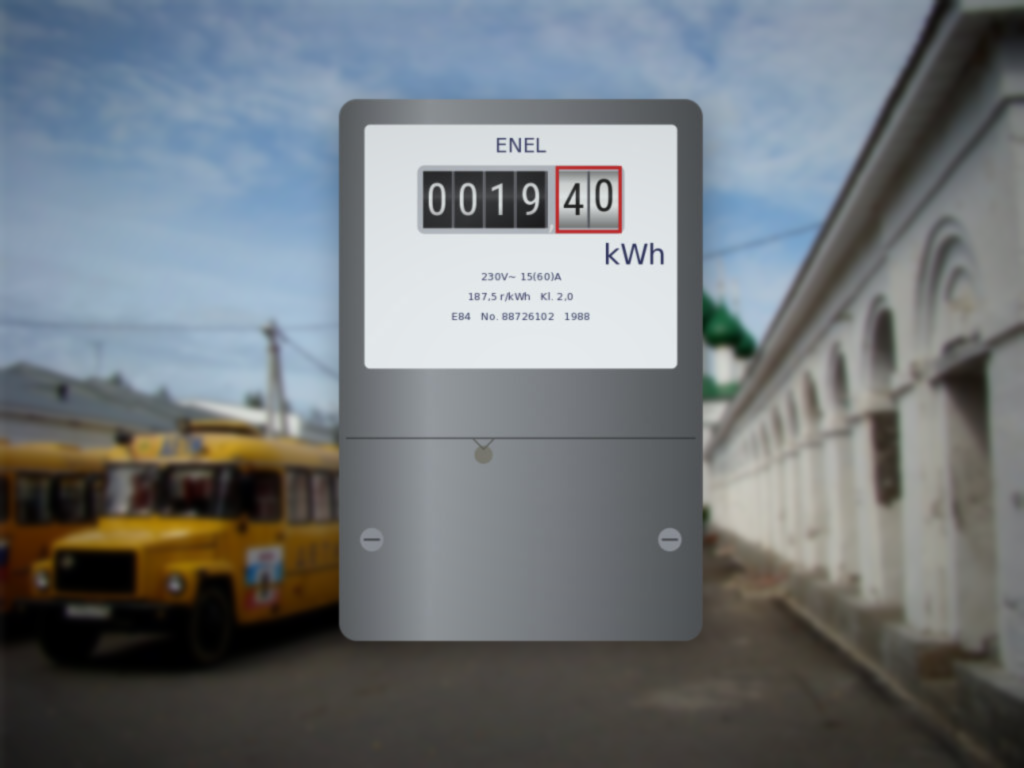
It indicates 19.40 kWh
